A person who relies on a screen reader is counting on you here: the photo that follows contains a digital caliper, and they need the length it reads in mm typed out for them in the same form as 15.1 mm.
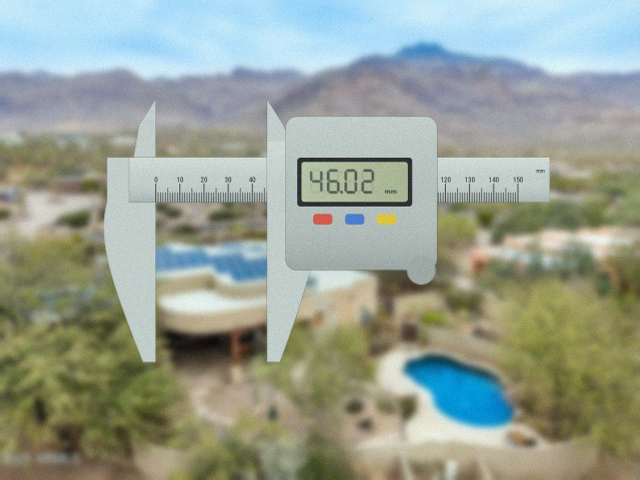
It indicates 46.02 mm
